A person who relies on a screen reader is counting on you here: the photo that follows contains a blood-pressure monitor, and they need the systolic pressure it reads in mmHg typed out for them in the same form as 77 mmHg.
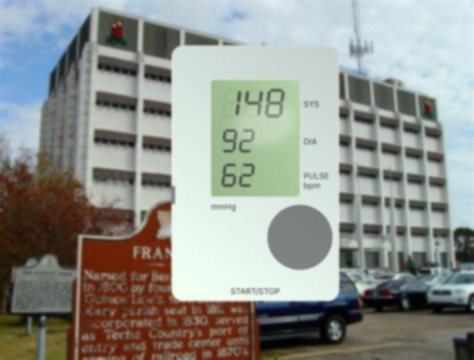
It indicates 148 mmHg
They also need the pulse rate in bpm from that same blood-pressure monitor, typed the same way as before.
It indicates 62 bpm
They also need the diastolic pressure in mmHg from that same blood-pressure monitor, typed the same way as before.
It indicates 92 mmHg
